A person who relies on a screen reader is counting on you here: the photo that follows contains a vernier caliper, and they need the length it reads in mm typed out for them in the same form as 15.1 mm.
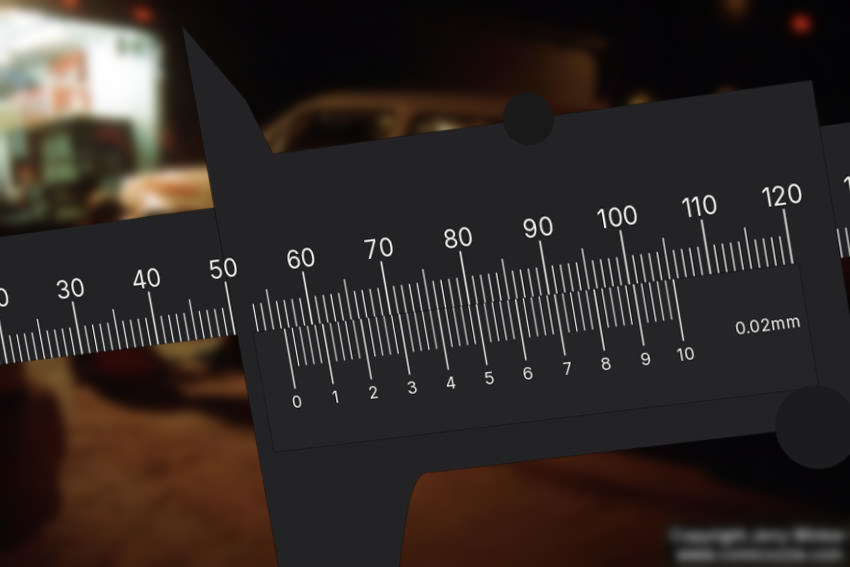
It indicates 56.4 mm
